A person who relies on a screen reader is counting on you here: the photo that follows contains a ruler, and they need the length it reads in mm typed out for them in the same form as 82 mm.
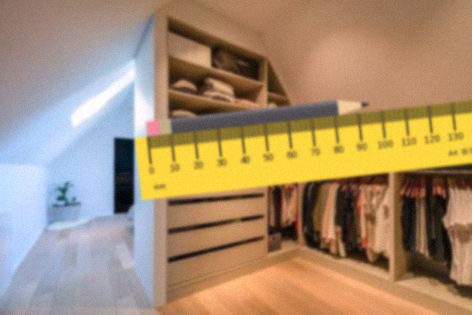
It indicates 95 mm
